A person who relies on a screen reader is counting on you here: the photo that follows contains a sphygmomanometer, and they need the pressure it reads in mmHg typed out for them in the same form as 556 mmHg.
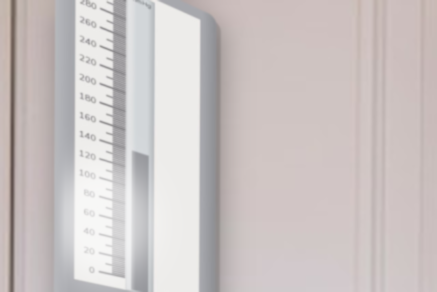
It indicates 140 mmHg
